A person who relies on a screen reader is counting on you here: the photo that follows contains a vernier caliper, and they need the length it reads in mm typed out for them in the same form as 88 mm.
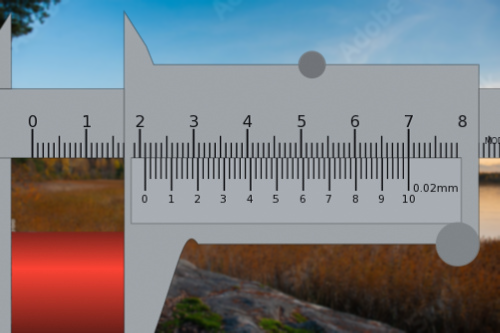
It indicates 21.0 mm
